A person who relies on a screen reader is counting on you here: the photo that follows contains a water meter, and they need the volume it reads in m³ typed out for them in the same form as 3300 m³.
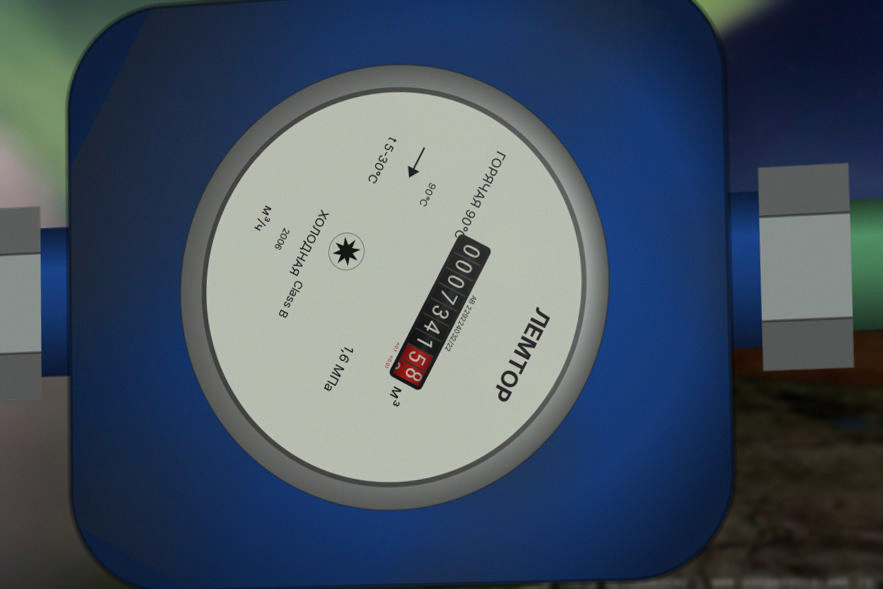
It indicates 7341.58 m³
